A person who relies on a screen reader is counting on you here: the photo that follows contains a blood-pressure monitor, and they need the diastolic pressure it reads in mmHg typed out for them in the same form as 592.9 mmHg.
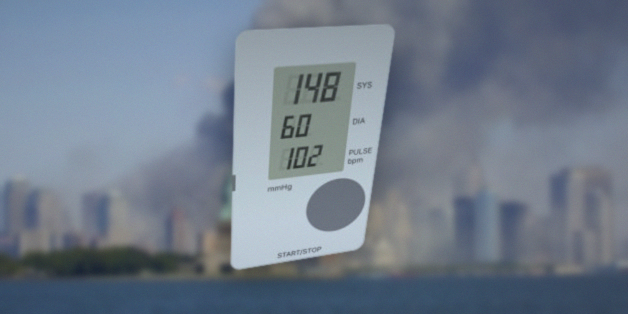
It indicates 60 mmHg
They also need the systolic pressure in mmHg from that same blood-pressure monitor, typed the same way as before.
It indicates 148 mmHg
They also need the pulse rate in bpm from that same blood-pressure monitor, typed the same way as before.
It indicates 102 bpm
